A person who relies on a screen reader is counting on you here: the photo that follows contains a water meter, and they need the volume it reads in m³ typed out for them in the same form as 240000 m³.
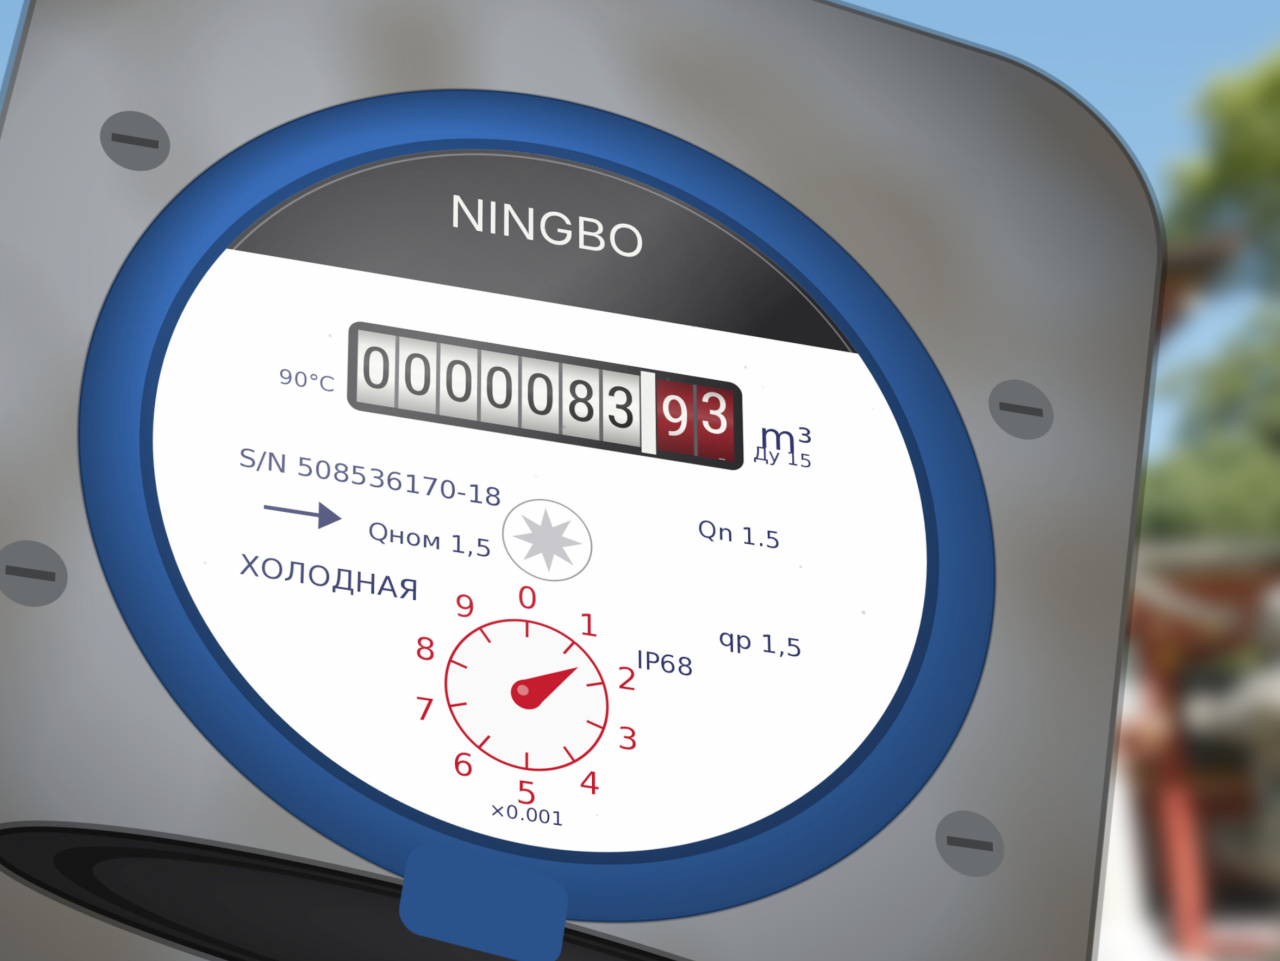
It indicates 83.931 m³
